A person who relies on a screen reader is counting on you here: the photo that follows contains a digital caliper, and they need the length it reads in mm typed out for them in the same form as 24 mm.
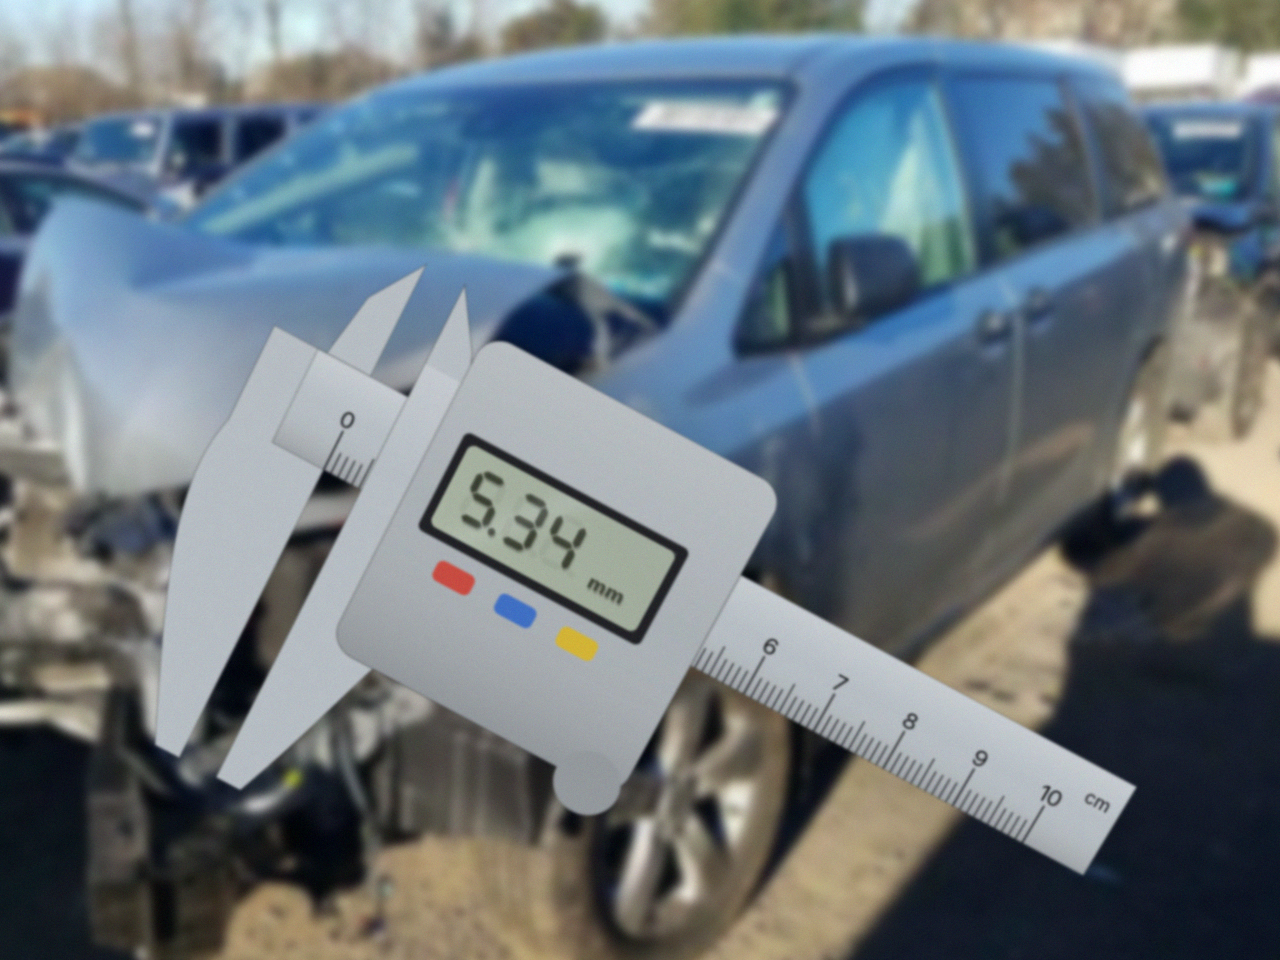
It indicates 5.34 mm
